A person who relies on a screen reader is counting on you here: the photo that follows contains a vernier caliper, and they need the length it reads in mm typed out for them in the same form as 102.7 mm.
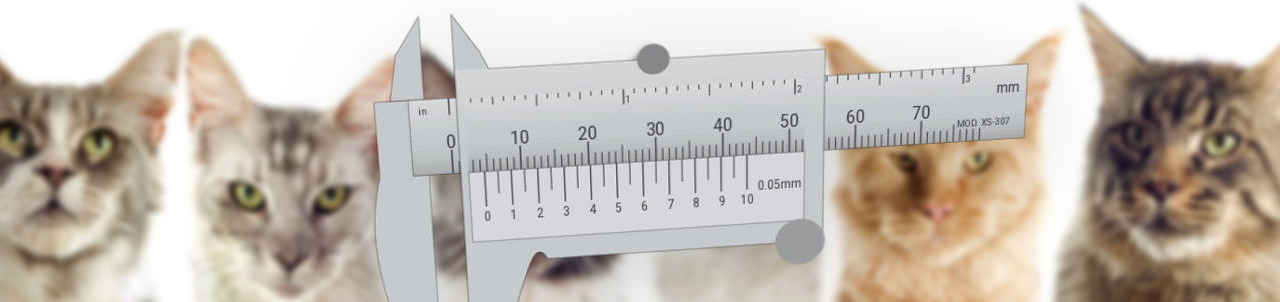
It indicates 4.6 mm
